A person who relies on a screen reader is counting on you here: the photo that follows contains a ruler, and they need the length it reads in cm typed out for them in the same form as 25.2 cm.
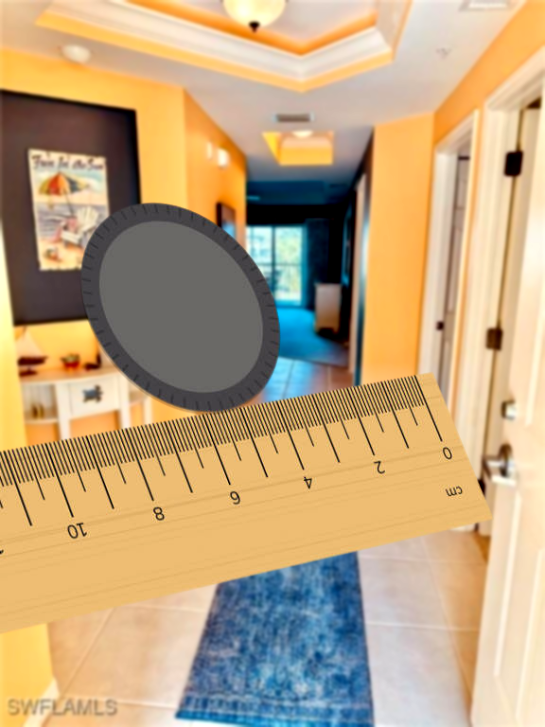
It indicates 4.9 cm
